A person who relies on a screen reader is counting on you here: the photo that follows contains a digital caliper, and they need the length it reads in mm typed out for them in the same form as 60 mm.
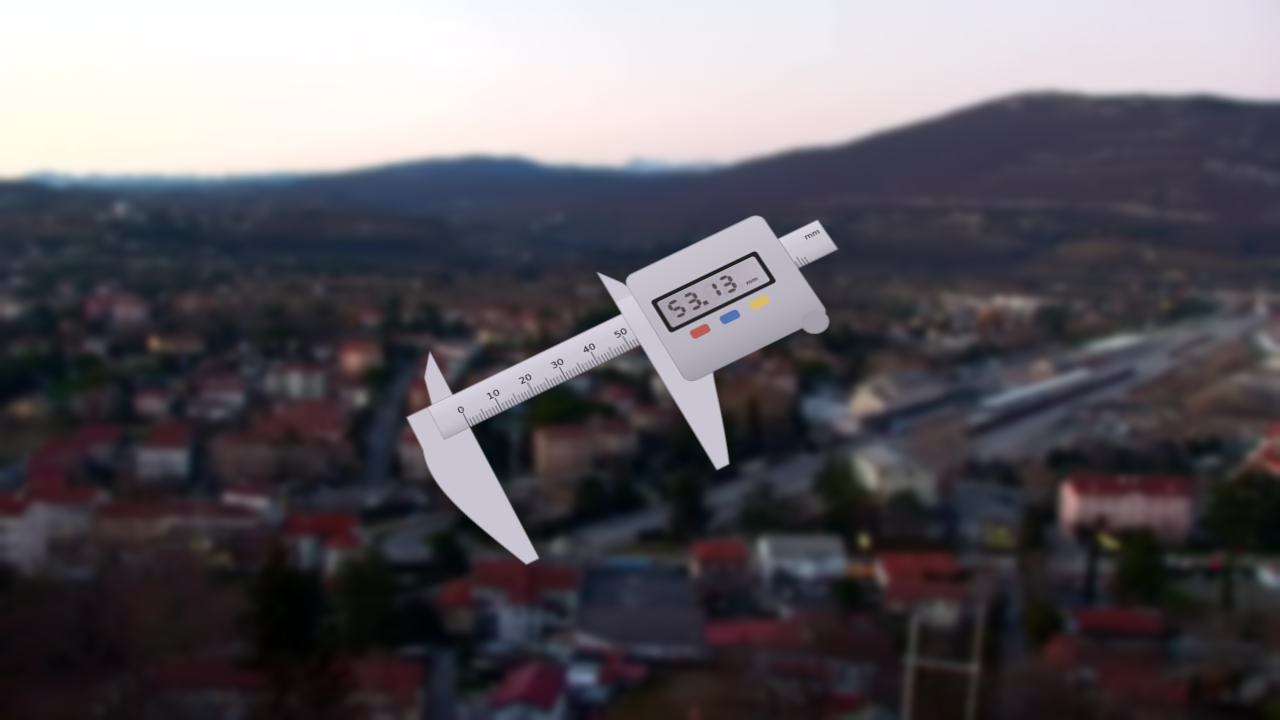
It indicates 53.13 mm
